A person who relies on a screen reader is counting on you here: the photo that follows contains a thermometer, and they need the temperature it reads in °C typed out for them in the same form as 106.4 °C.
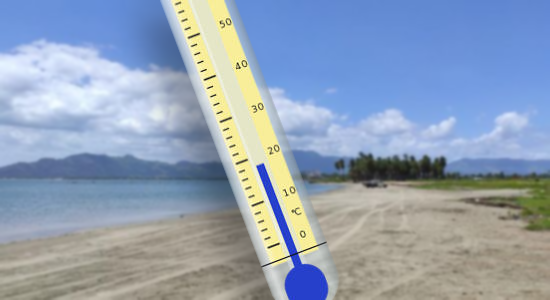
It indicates 18 °C
